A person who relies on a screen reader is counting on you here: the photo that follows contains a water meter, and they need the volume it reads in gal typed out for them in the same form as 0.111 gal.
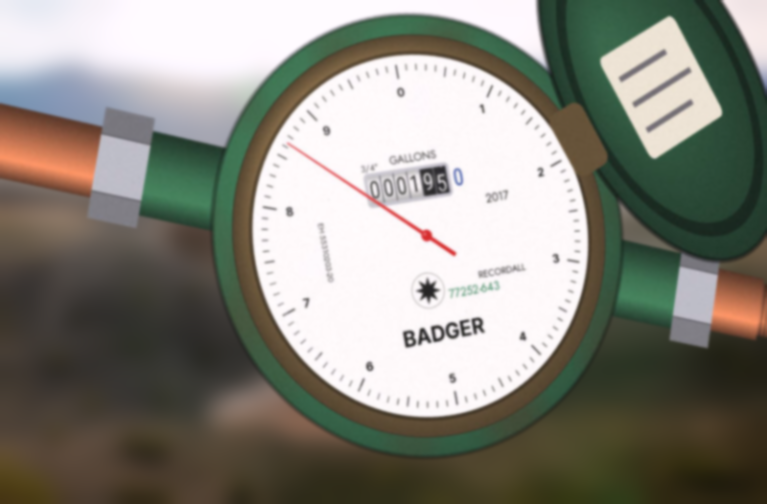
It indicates 1948.6 gal
